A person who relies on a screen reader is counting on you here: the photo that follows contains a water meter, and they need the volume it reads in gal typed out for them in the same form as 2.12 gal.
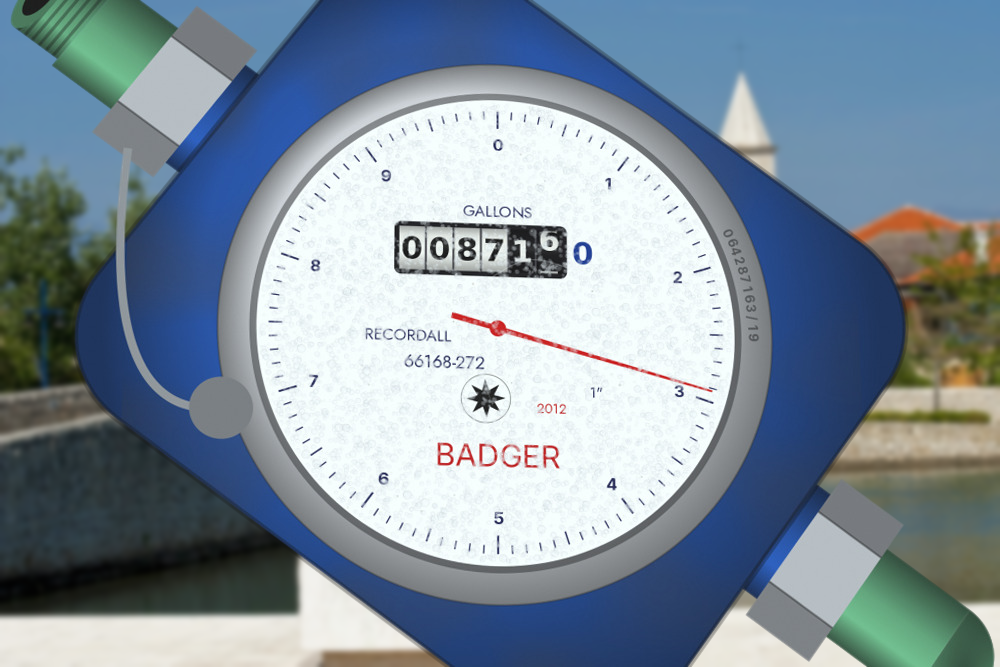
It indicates 87162.9 gal
